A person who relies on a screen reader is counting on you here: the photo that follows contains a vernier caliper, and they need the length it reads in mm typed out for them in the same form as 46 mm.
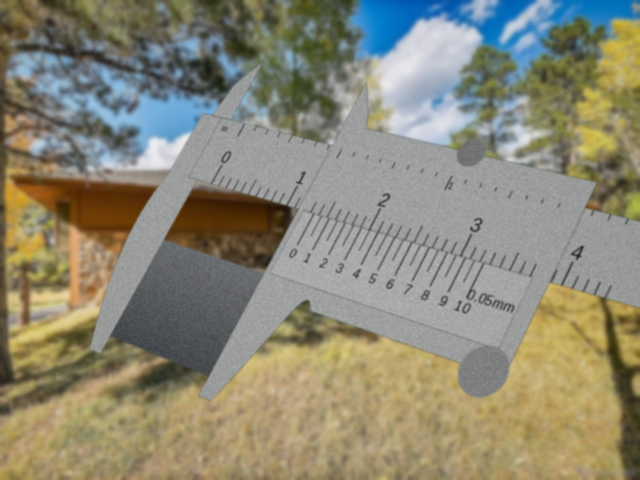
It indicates 13.4 mm
